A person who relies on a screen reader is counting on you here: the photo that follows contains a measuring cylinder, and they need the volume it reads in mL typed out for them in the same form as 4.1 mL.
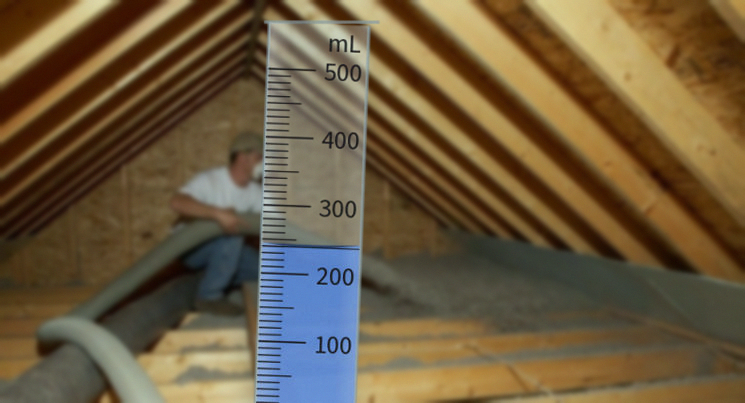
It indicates 240 mL
